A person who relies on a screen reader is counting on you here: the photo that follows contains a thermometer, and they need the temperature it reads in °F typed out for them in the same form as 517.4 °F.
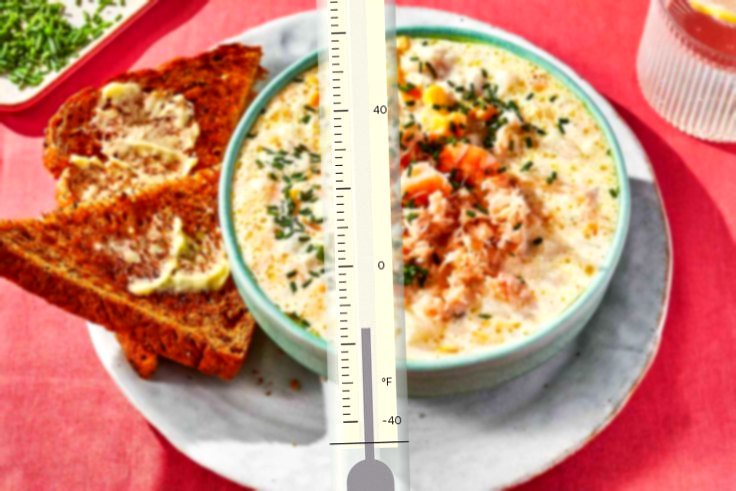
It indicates -16 °F
